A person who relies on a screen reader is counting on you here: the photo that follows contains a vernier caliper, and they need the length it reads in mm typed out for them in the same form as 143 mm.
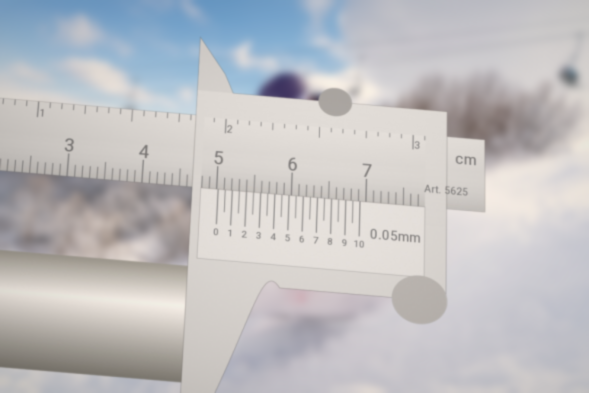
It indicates 50.2 mm
